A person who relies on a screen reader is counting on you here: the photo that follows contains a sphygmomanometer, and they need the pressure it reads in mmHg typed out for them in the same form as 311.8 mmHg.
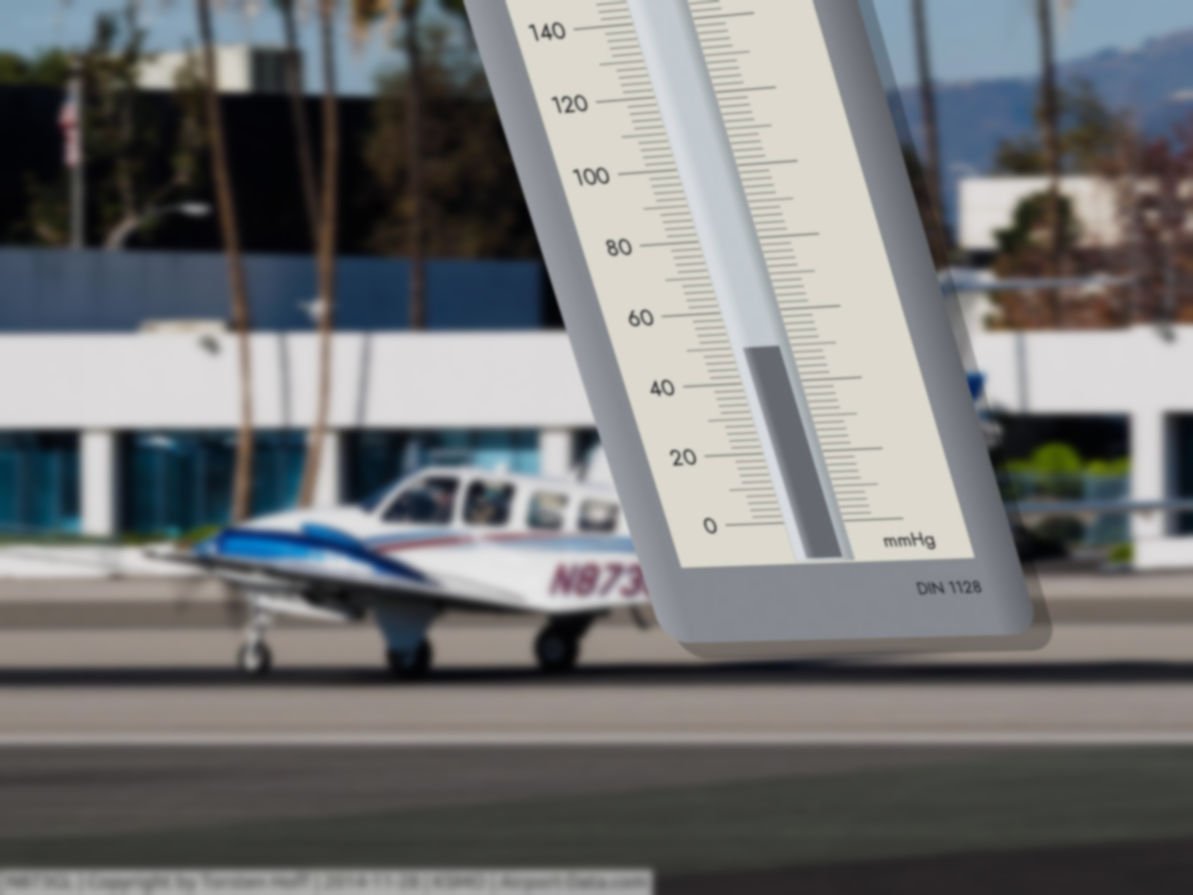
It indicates 50 mmHg
